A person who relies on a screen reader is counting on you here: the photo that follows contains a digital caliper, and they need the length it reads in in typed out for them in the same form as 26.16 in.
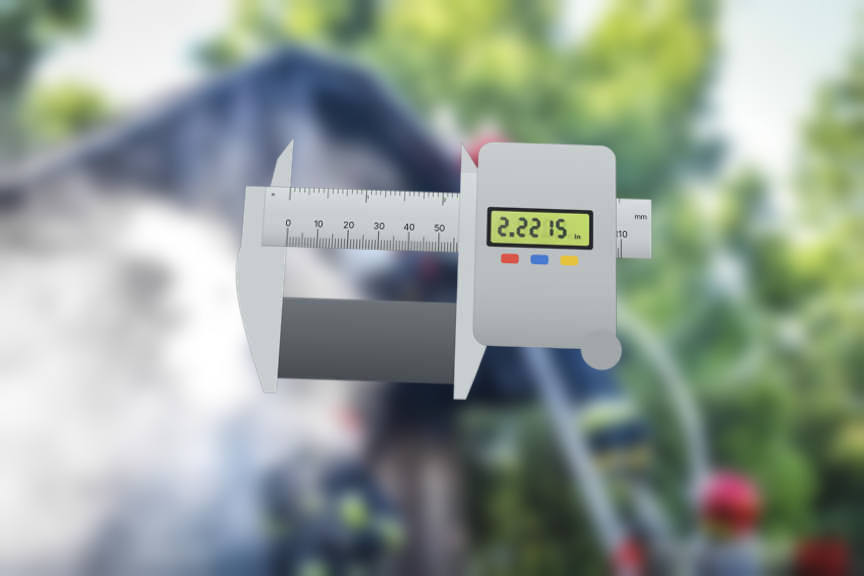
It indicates 2.2215 in
